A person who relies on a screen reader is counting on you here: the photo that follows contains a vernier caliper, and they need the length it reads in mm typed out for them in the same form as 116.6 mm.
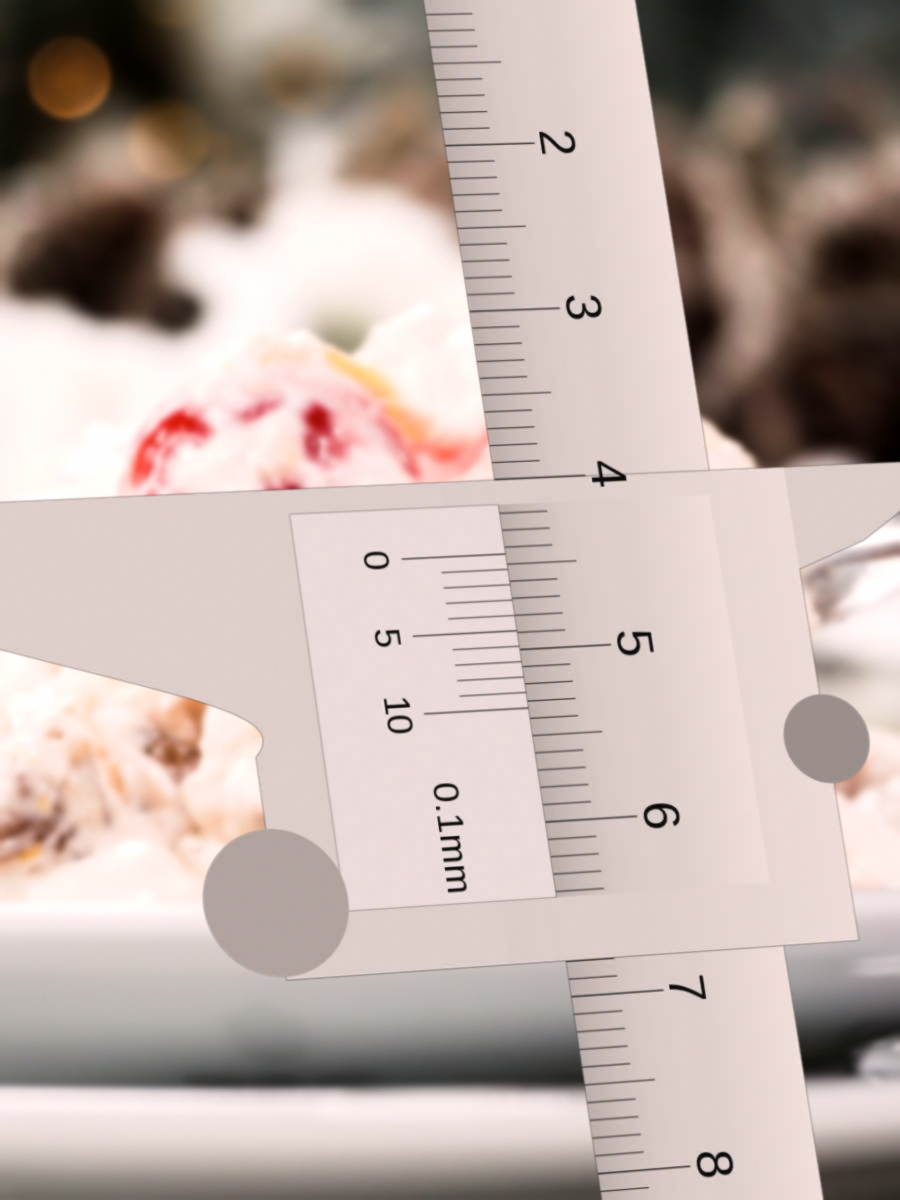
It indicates 44.4 mm
